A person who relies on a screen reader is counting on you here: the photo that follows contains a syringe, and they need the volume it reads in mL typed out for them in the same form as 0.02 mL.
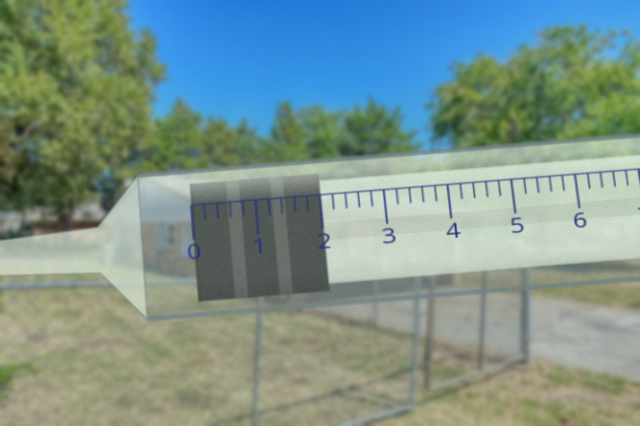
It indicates 0 mL
